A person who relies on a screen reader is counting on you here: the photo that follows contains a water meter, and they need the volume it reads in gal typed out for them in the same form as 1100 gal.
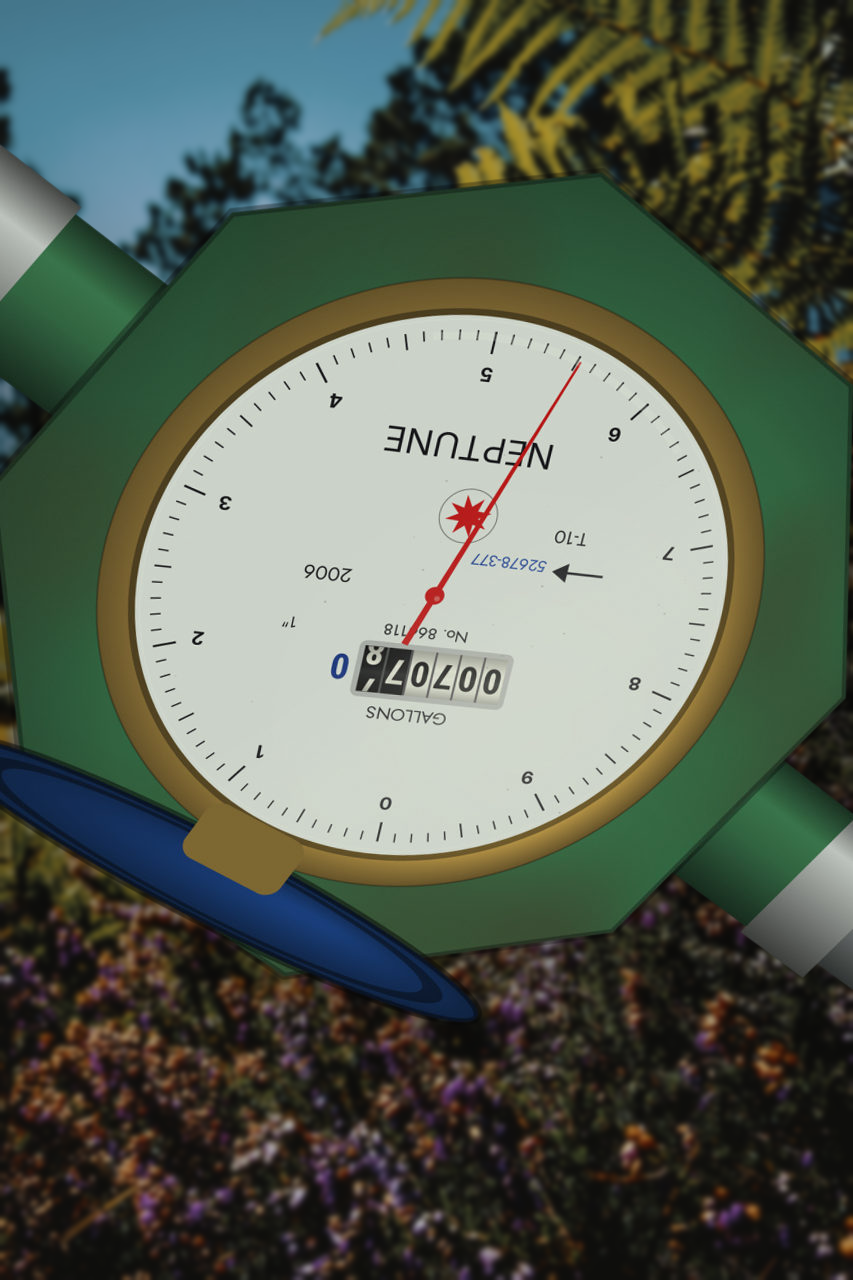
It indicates 70775.5 gal
